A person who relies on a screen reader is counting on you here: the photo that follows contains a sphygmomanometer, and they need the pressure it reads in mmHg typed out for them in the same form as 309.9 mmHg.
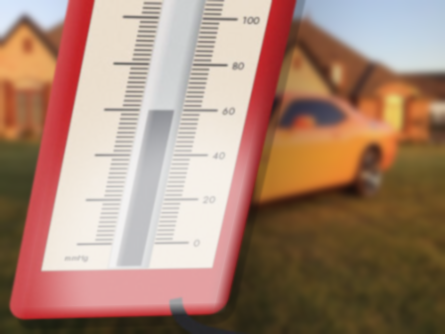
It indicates 60 mmHg
